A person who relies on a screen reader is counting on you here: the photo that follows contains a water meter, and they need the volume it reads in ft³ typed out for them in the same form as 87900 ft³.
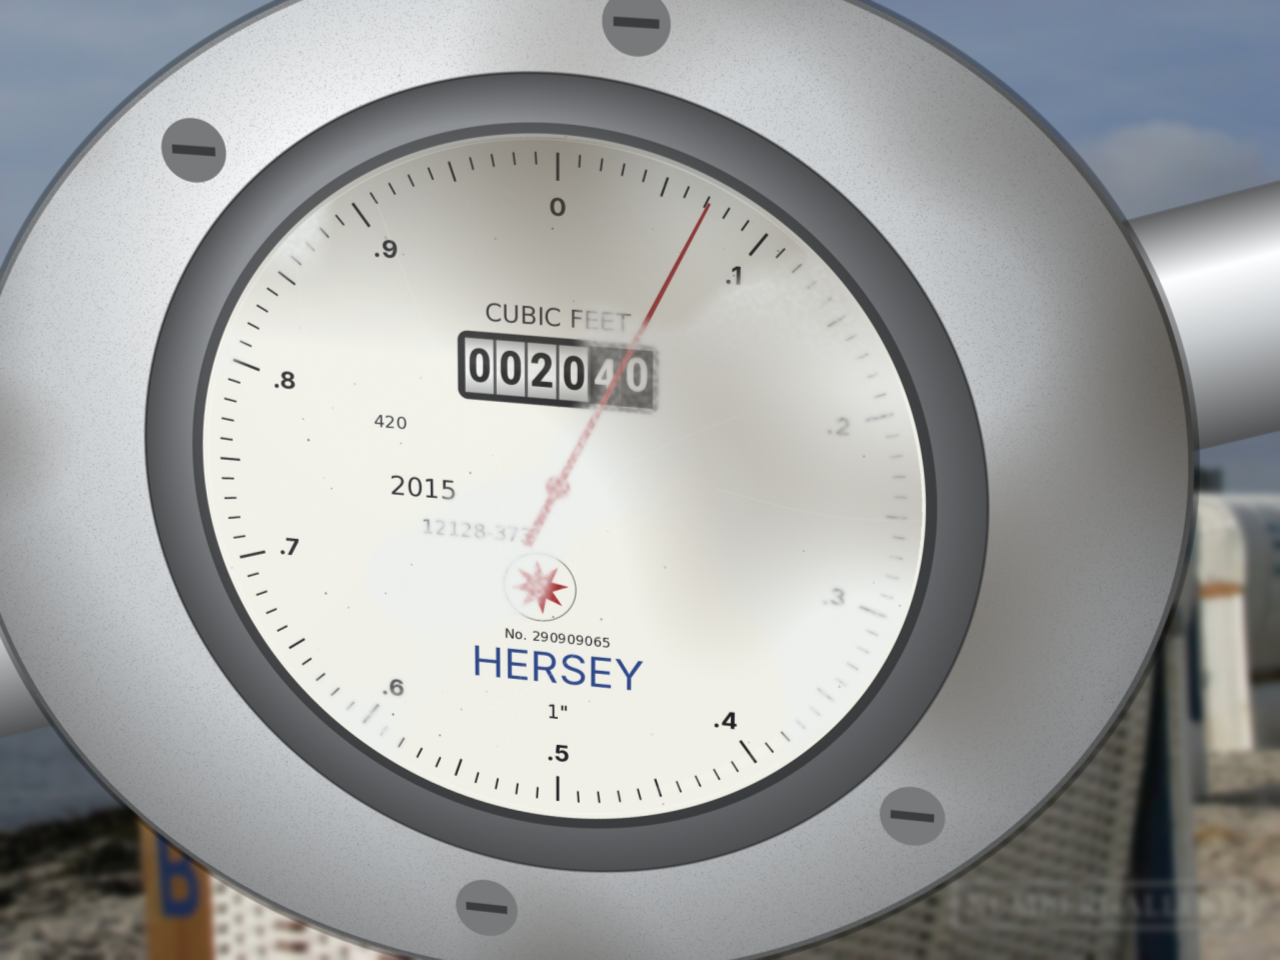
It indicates 2040.07 ft³
